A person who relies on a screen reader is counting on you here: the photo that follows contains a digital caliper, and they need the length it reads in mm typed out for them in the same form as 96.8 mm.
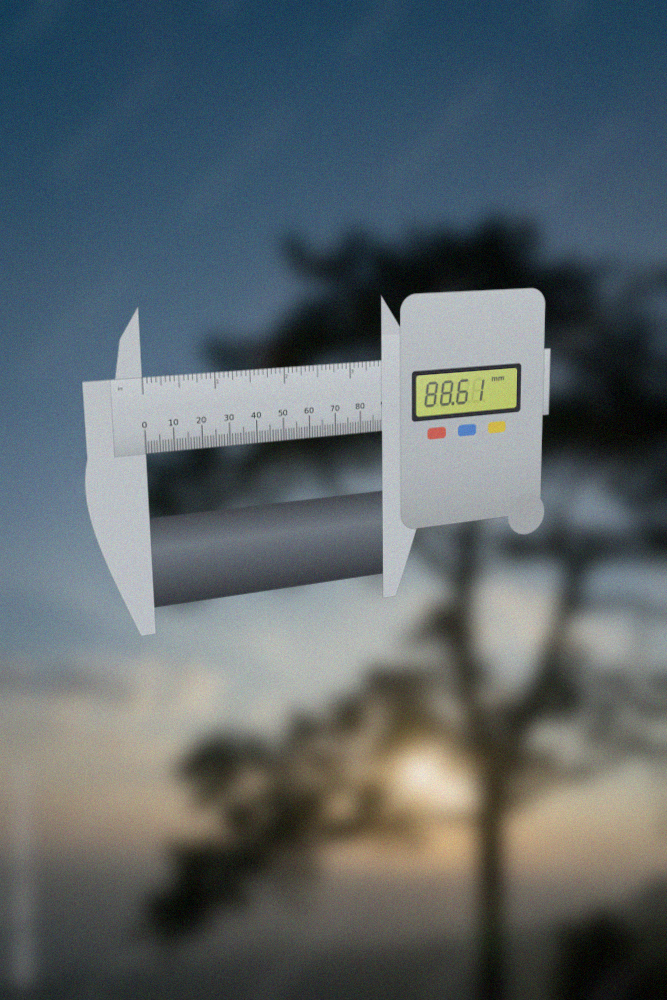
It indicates 88.61 mm
